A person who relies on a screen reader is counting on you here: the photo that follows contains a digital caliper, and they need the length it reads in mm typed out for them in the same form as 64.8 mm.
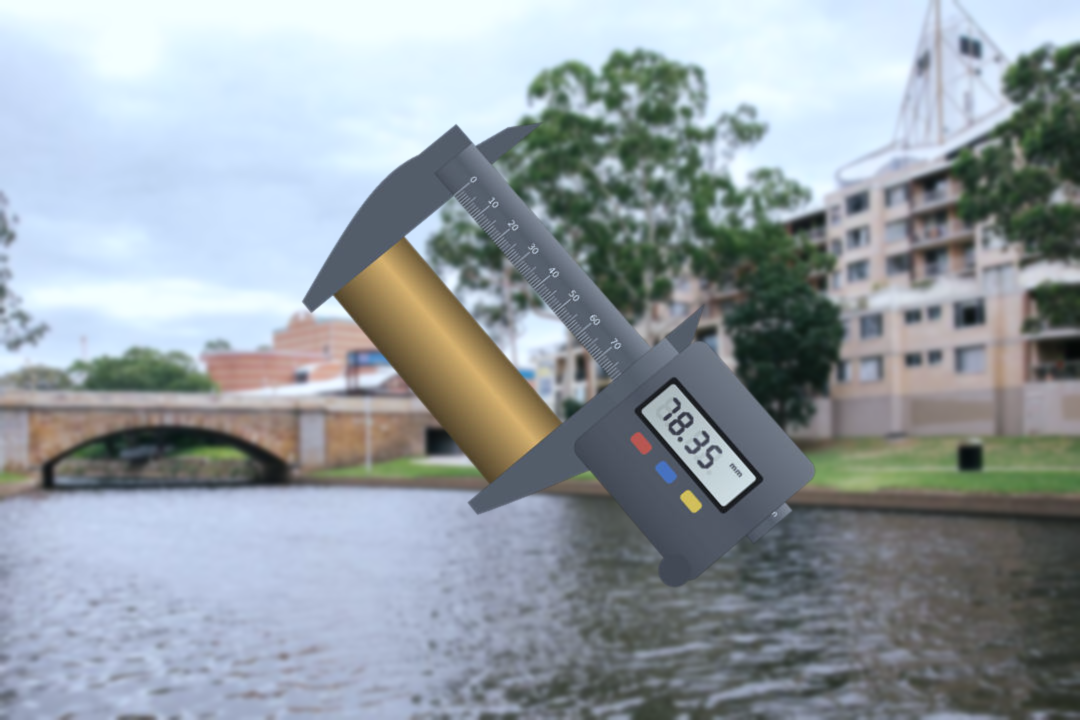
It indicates 78.35 mm
